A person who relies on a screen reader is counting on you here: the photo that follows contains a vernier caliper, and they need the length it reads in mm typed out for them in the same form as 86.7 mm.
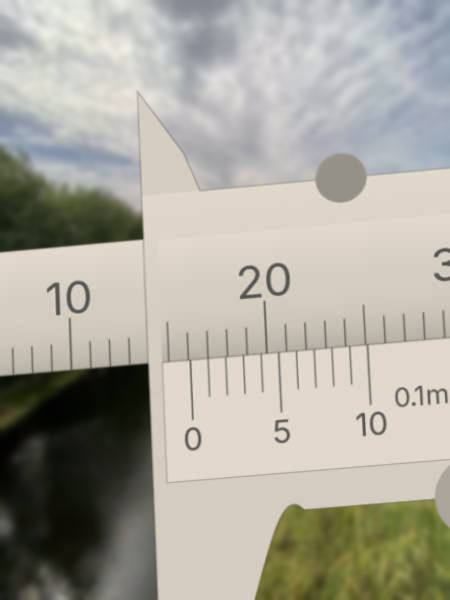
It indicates 16.1 mm
